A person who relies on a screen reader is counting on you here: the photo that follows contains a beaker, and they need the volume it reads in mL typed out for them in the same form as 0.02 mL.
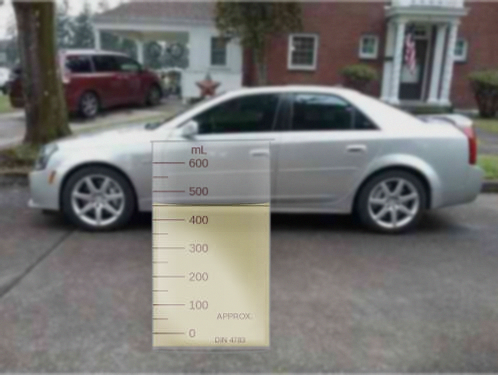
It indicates 450 mL
